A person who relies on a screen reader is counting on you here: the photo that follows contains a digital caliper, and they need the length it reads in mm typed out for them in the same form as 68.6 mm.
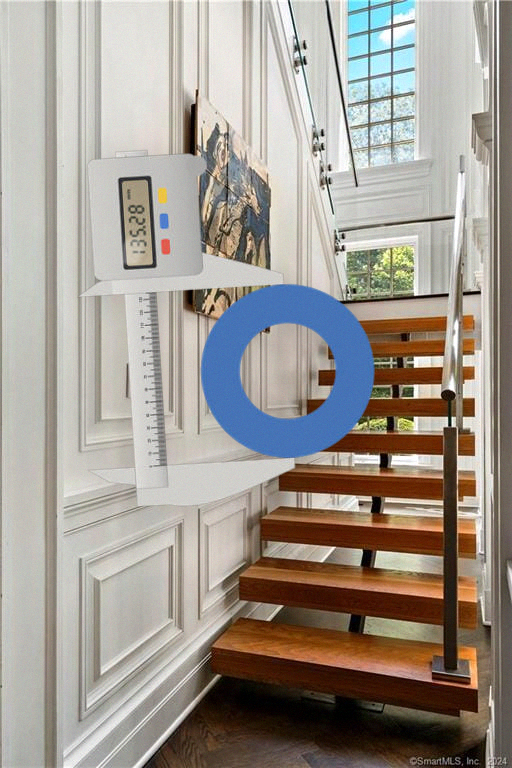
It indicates 135.28 mm
